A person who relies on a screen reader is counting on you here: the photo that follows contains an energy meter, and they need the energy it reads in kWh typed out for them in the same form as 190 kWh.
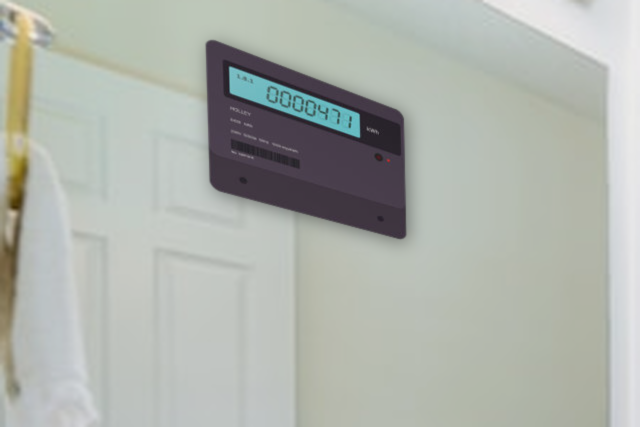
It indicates 471 kWh
